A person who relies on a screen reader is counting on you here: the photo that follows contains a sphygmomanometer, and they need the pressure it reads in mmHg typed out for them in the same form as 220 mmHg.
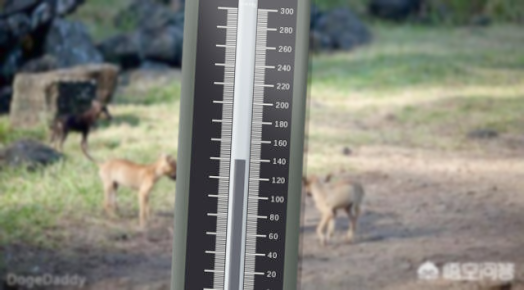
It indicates 140 mmHg
